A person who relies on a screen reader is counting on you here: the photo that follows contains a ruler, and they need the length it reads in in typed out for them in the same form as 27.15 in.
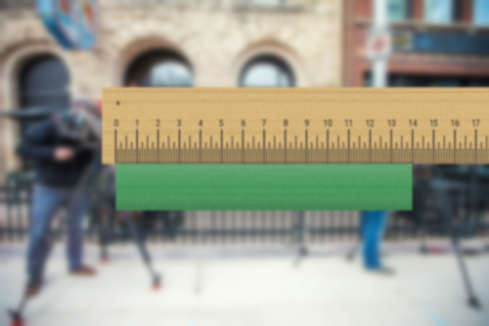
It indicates 14 in
